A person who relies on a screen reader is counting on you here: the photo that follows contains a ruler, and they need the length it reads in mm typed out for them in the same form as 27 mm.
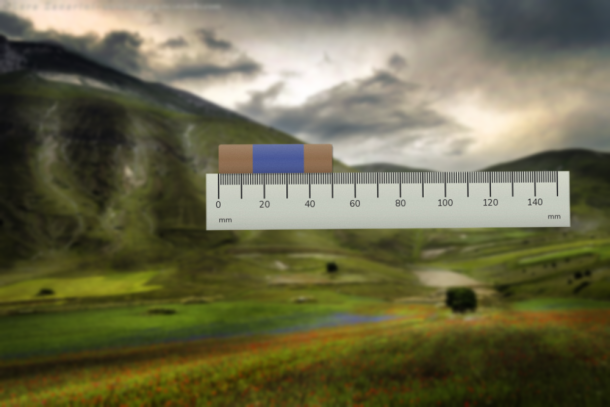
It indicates 50 mm
